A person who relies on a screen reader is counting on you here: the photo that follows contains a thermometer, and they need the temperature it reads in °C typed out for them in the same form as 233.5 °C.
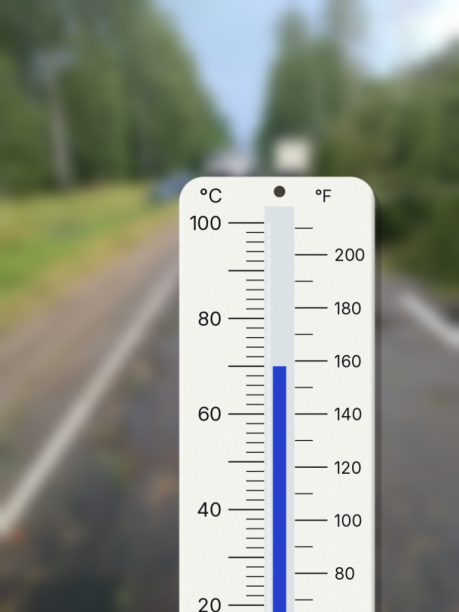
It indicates 70 °C
